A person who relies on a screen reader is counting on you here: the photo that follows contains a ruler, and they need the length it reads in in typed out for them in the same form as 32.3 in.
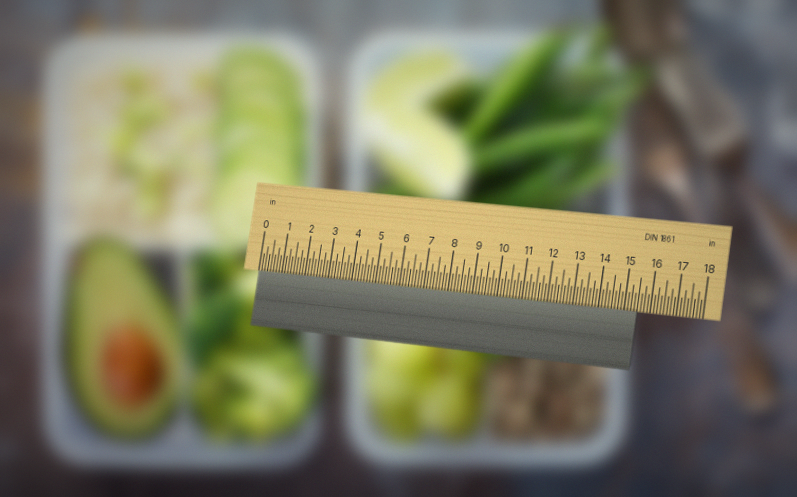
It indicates 15.5 in
